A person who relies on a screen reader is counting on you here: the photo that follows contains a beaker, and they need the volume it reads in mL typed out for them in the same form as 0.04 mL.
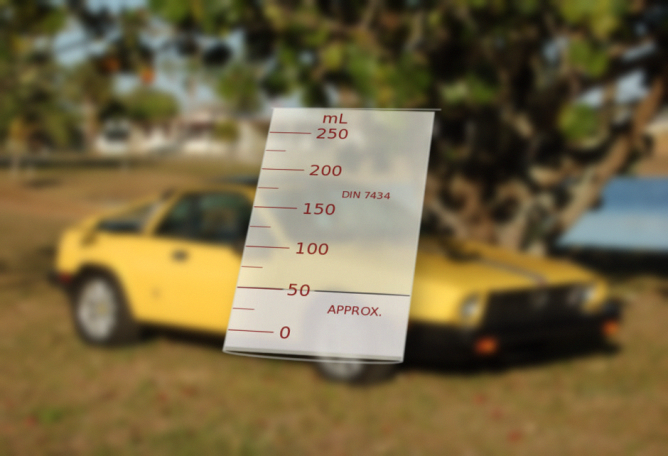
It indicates 50 mL
